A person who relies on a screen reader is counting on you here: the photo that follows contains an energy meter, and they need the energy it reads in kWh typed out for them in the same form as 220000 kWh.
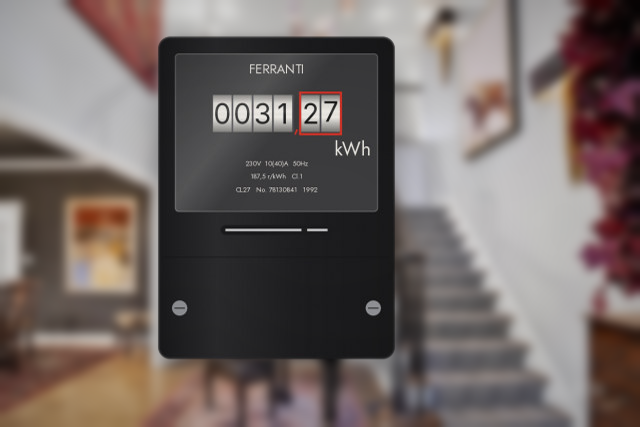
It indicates 31.27 kWh
